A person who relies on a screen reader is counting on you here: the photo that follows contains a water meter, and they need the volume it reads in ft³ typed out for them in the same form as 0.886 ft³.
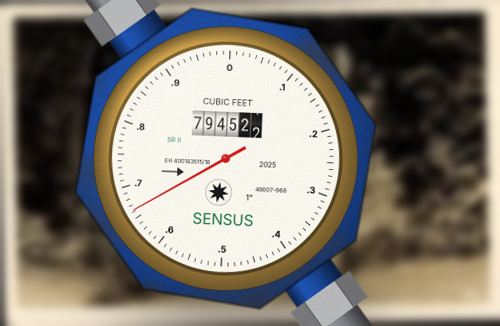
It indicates 794521.66 ft³
